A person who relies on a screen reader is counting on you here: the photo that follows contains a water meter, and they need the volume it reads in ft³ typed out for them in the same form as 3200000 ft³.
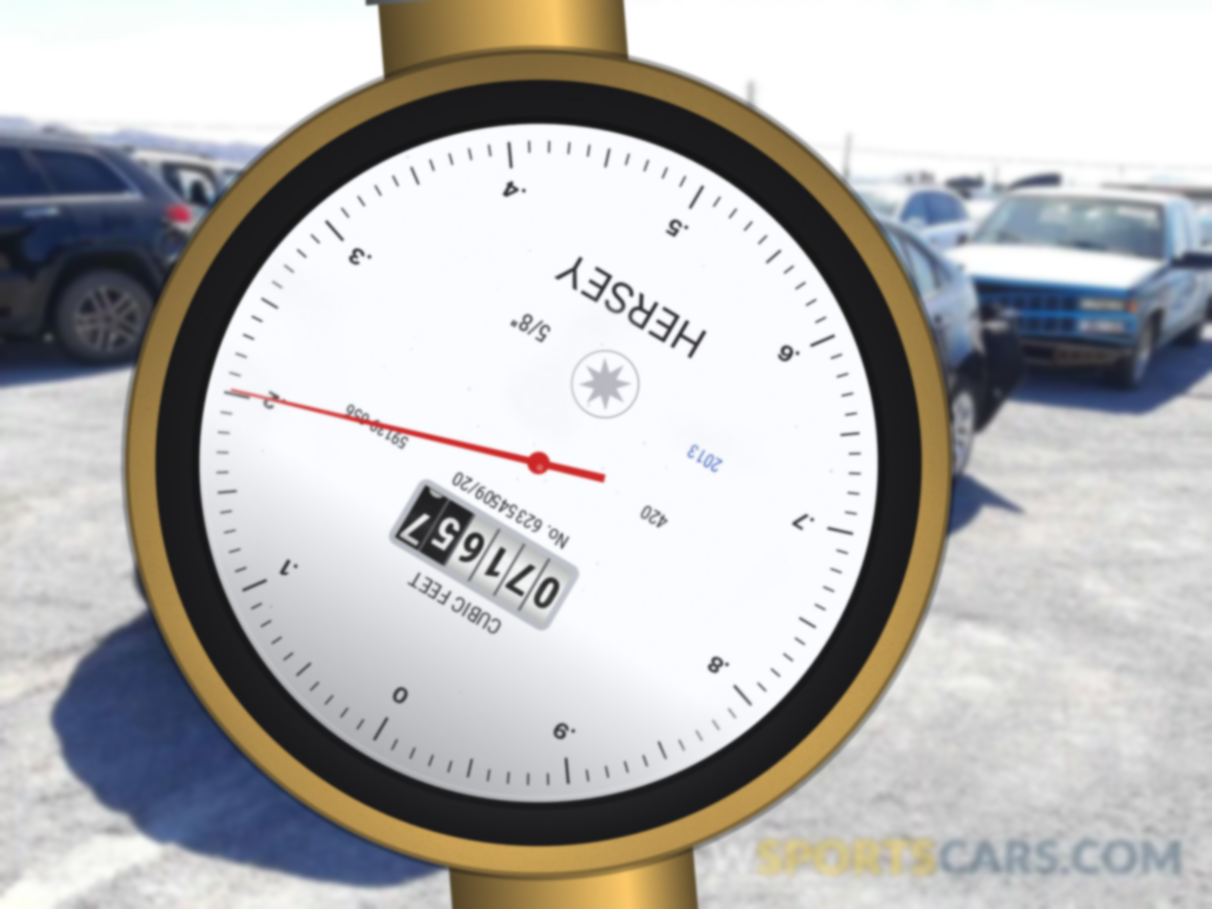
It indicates 71657.20 ft³
